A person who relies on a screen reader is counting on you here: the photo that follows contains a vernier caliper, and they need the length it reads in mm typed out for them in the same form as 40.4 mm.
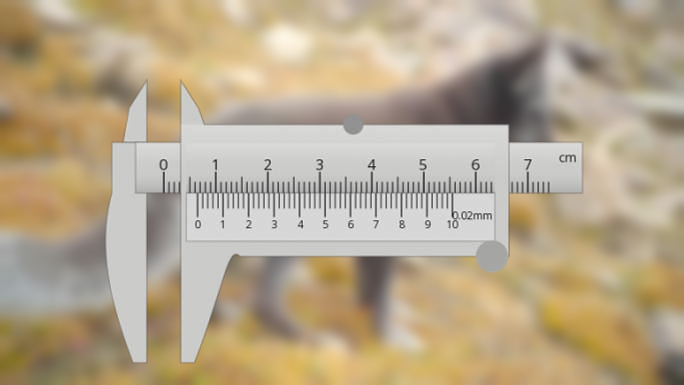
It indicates 6.5 mm
